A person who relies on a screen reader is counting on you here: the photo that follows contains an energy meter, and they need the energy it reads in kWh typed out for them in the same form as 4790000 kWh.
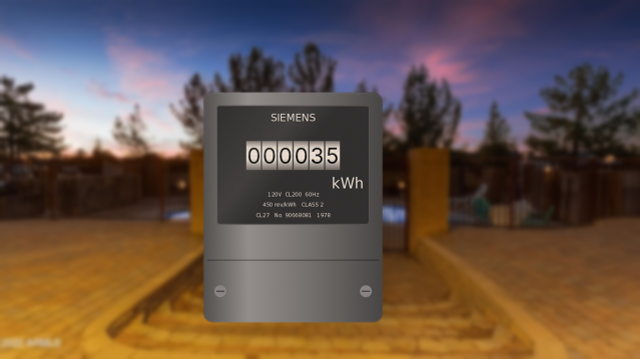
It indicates 35 kWh
